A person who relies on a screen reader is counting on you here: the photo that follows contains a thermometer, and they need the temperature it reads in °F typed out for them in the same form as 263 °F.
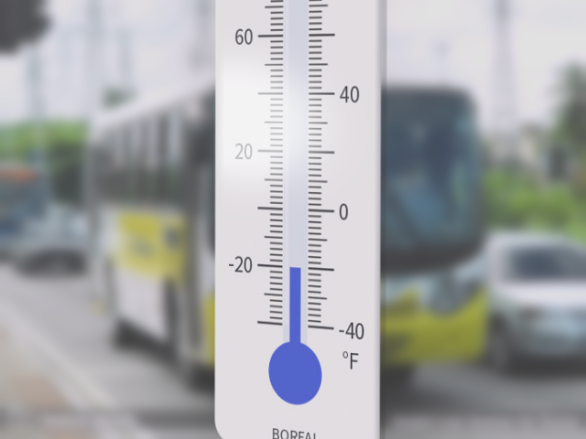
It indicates -20 °F
